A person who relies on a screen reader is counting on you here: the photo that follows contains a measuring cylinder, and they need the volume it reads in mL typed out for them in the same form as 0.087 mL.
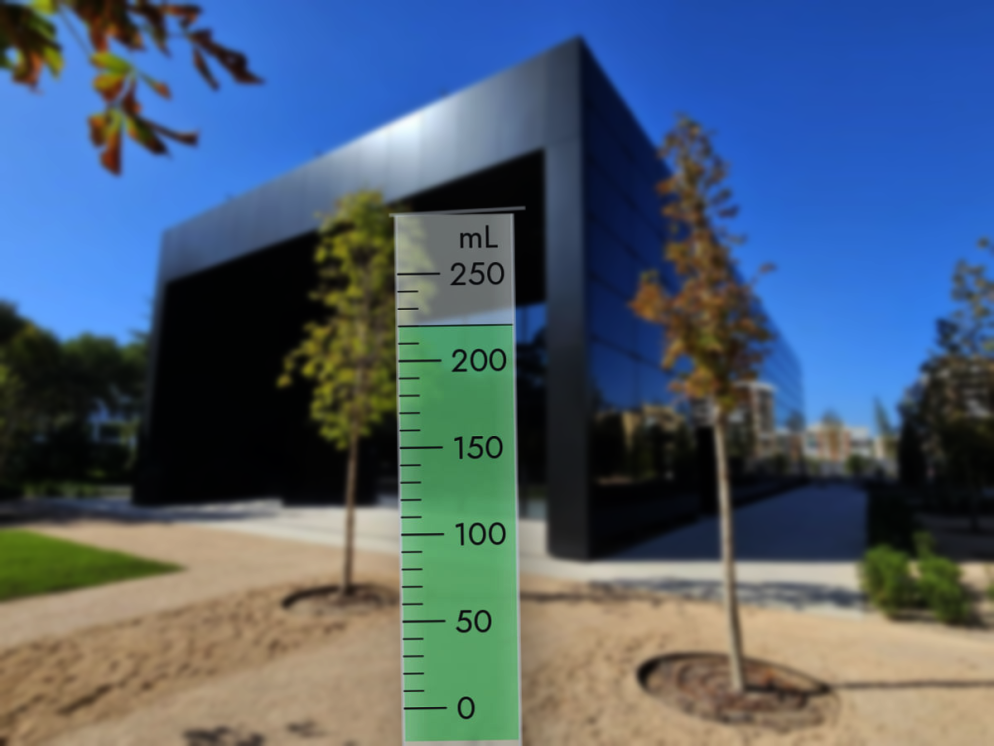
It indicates 220 mL
